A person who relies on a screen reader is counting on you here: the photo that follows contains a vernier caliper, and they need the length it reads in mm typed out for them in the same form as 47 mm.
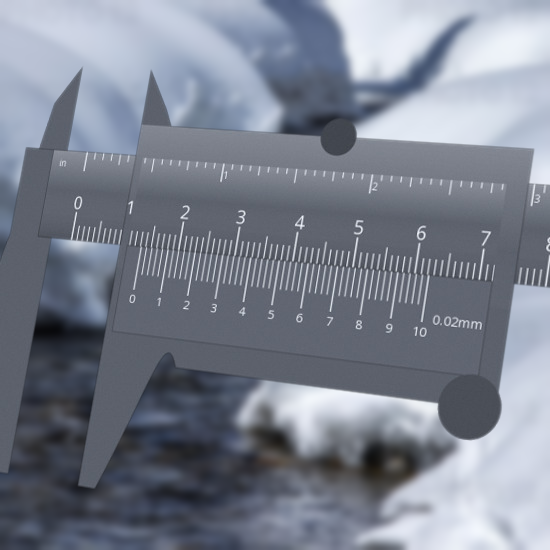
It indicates 13.2 mm
